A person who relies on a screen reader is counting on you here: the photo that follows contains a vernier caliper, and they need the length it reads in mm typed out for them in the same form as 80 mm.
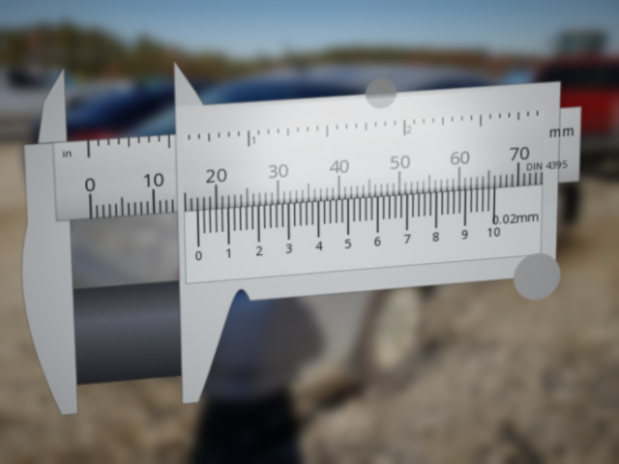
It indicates 17.0 mm
